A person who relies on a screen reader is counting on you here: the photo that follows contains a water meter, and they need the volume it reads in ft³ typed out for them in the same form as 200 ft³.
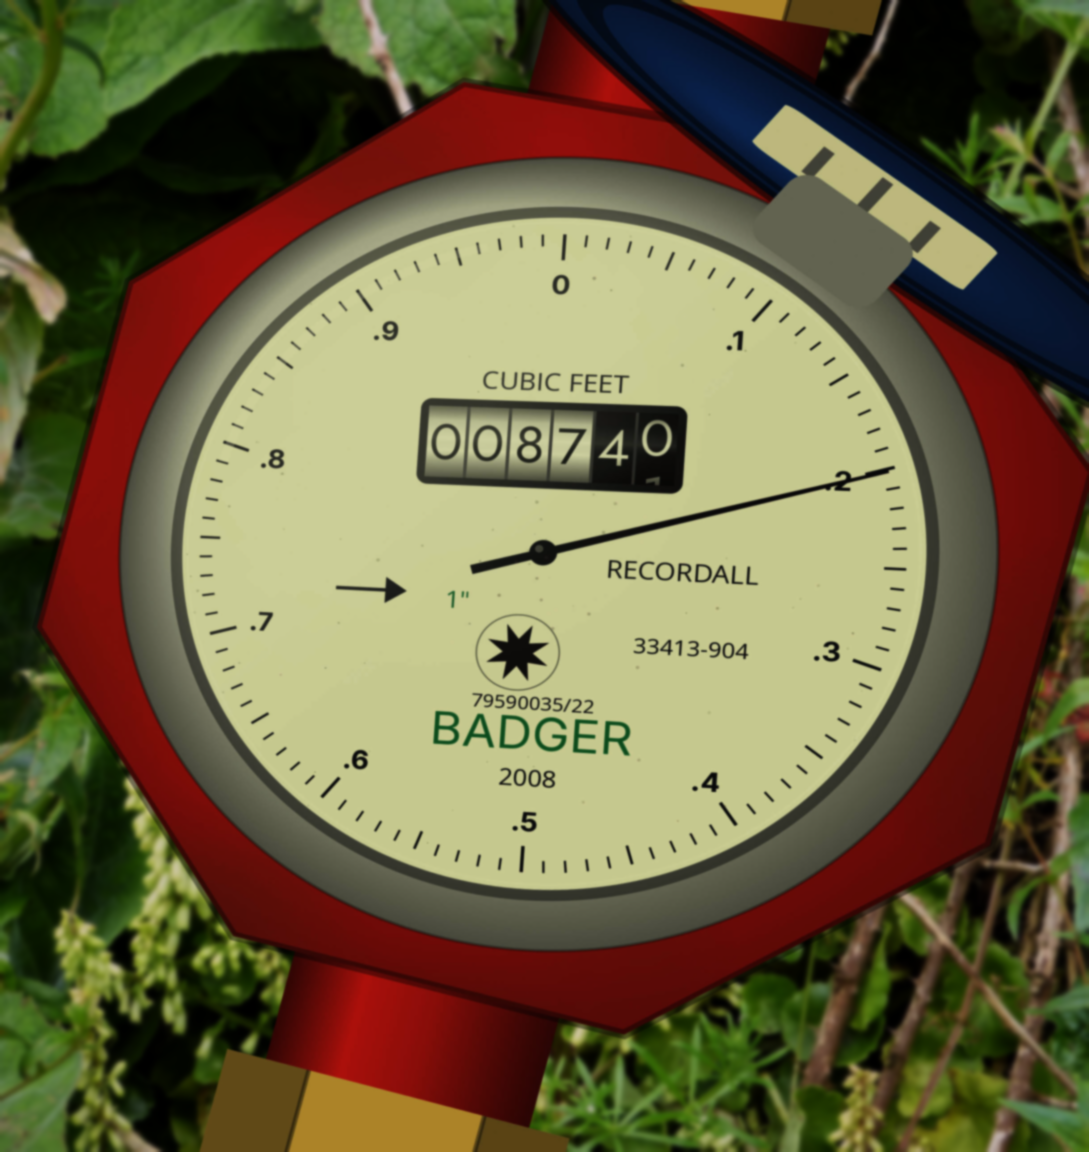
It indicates 8740.20 ft³
